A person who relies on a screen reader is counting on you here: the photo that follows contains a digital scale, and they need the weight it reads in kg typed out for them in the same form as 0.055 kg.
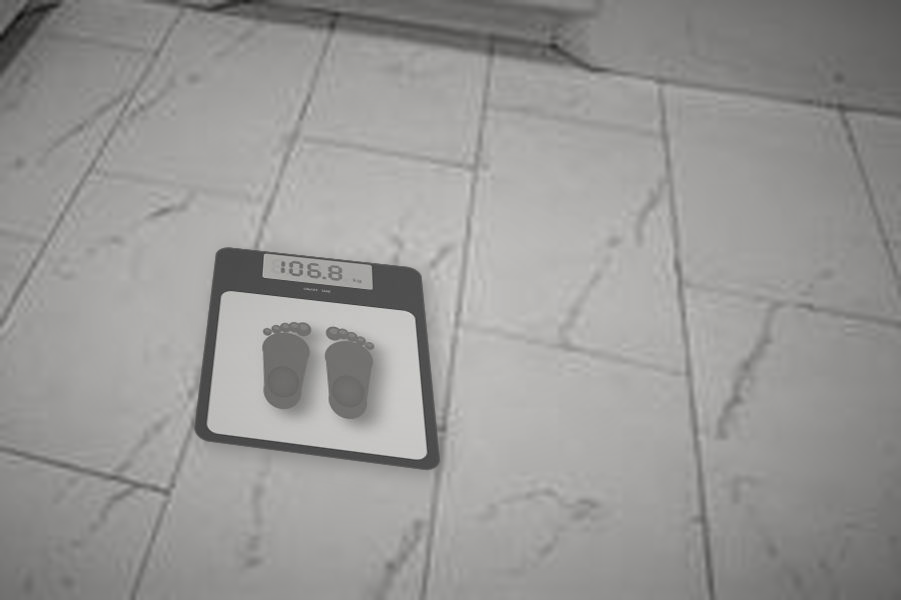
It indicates 106.8 kg
